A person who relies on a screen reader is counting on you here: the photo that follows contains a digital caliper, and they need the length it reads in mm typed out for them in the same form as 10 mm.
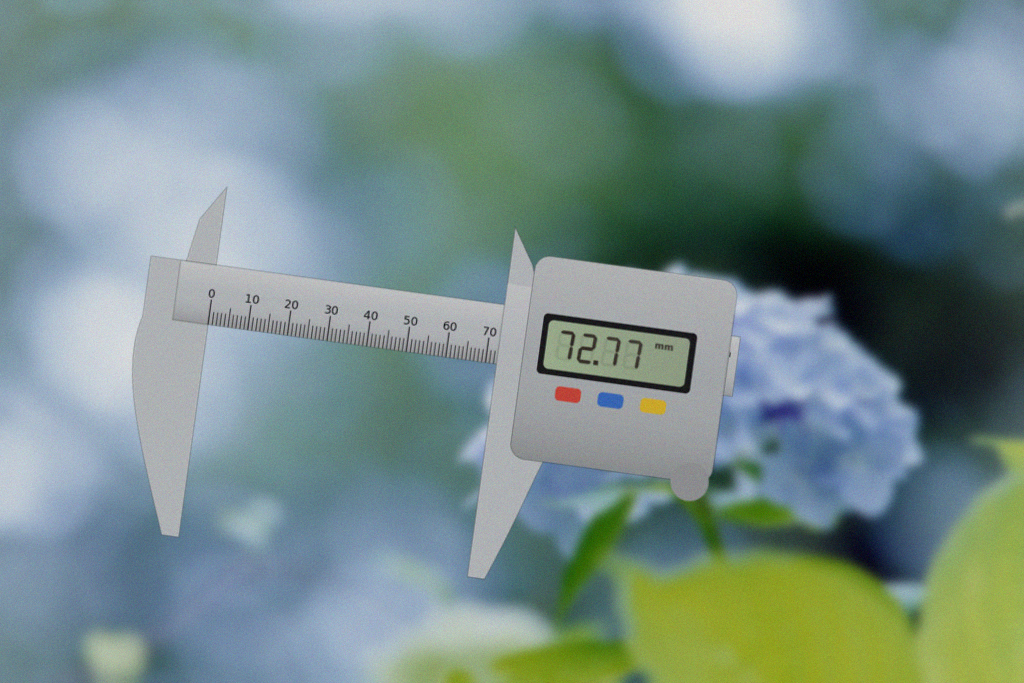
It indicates 72.77 mm
